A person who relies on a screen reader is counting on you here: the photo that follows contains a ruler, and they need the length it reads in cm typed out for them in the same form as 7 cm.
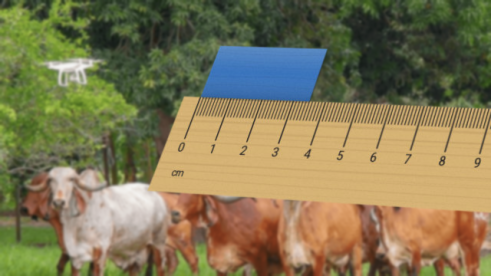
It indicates 3.5 cm
